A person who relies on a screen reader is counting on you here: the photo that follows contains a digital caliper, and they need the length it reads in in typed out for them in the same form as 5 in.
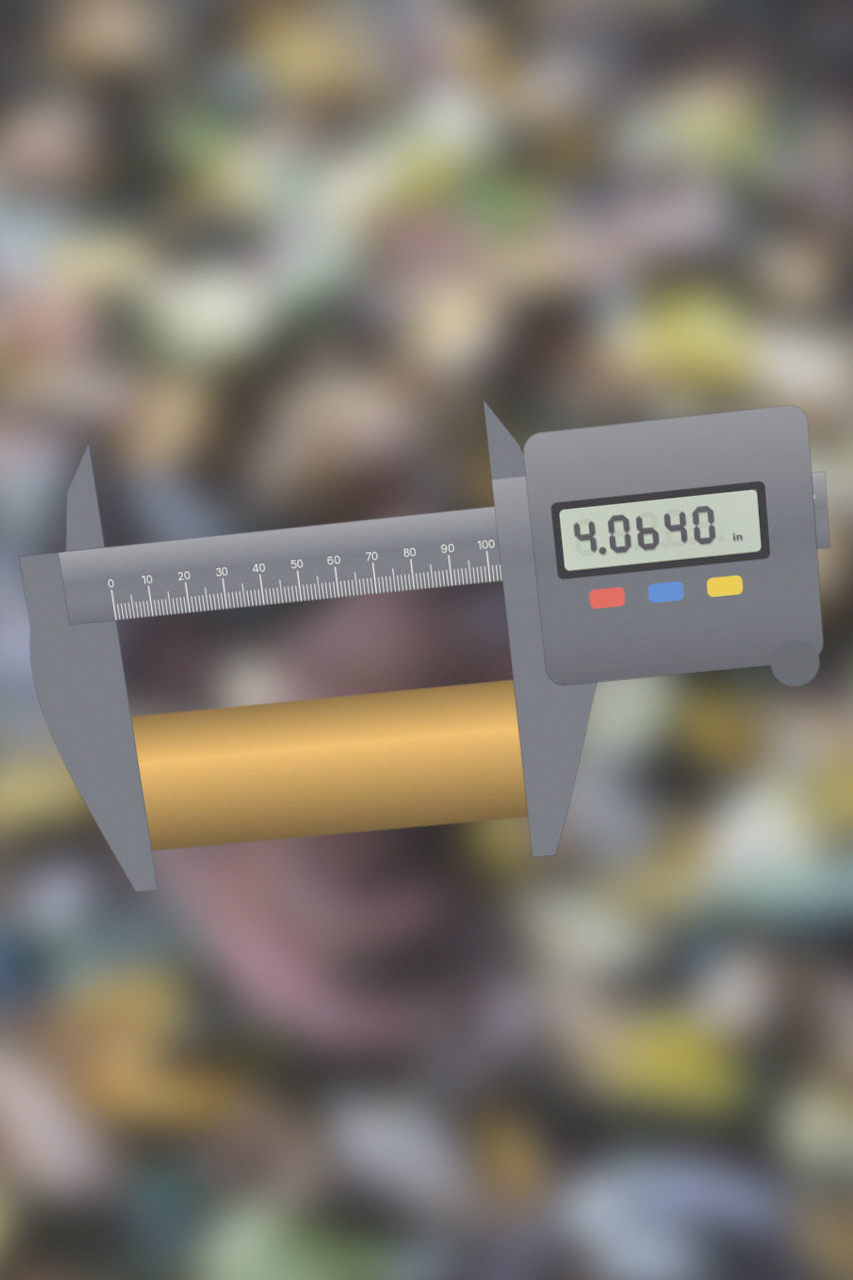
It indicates 4.0640 in
